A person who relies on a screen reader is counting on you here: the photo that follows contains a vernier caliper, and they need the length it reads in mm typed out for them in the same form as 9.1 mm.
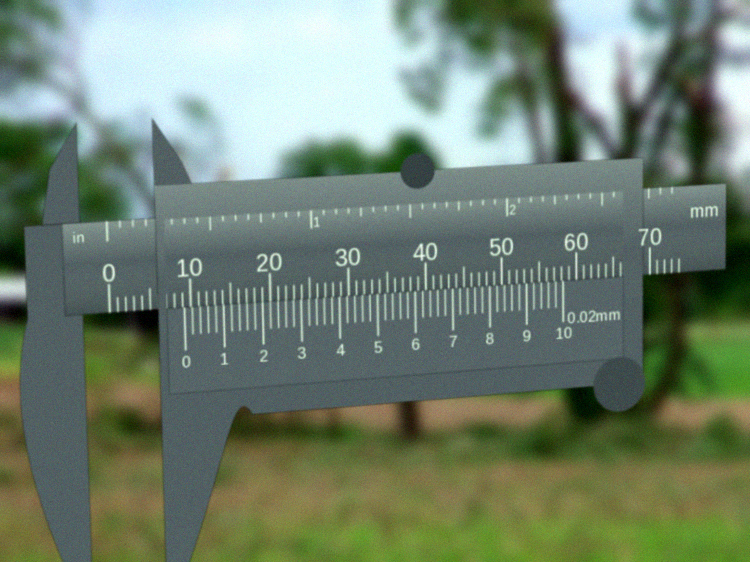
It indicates 9.2 mm
